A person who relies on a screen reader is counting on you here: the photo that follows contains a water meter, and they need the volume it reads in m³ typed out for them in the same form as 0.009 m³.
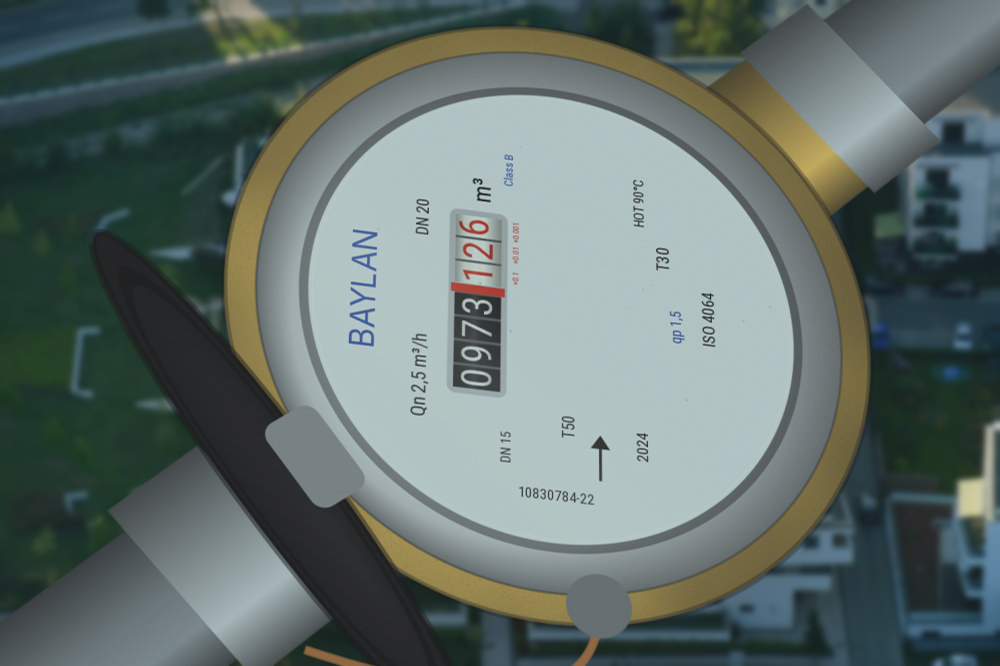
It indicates 973.126 m³
